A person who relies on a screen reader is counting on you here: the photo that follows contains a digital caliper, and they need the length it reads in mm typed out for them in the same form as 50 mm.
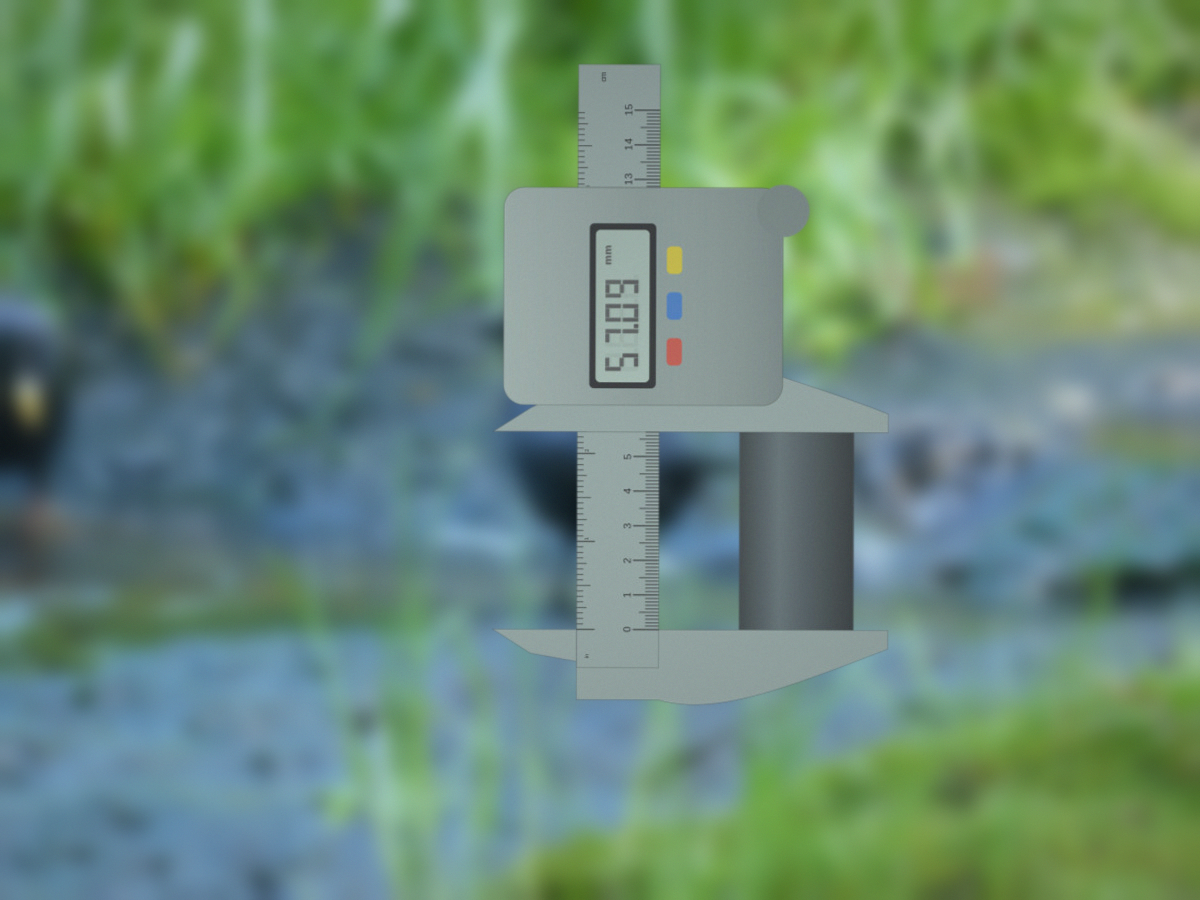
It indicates 57.09 mm
